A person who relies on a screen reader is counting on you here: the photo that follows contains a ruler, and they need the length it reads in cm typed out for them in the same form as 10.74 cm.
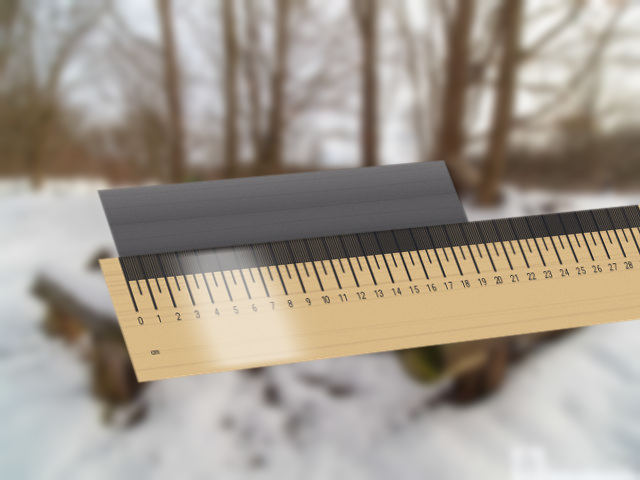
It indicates 19.5 cm
